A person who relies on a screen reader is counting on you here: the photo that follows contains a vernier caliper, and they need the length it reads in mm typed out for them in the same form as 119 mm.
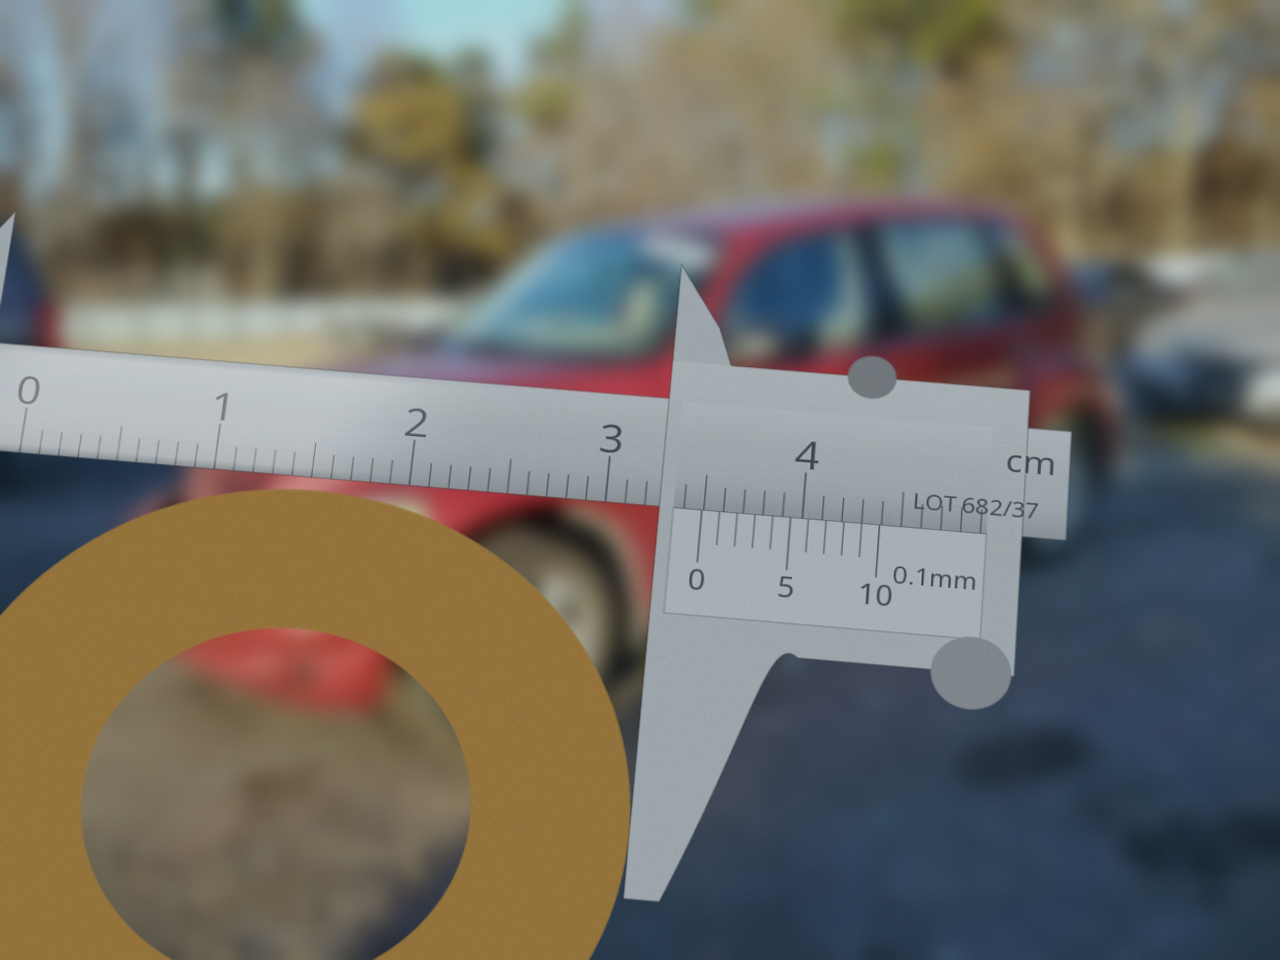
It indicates 34.9 mm
